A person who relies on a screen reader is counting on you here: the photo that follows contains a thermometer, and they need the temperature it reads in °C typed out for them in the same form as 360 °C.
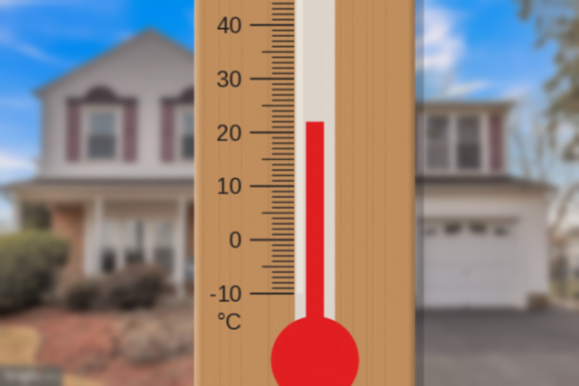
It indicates 22 °C
